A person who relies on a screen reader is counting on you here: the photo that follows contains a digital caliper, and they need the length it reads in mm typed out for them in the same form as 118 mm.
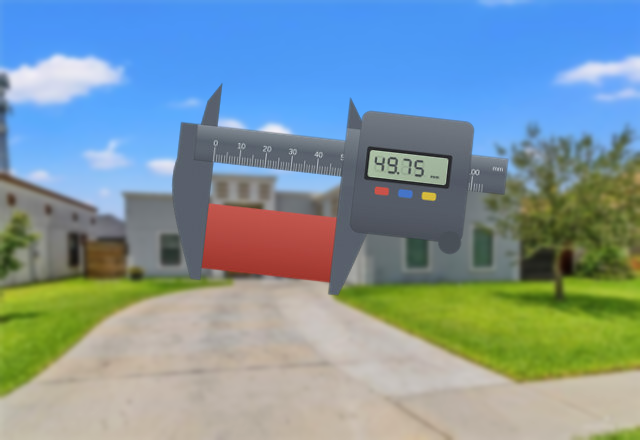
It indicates 49.75 mm
